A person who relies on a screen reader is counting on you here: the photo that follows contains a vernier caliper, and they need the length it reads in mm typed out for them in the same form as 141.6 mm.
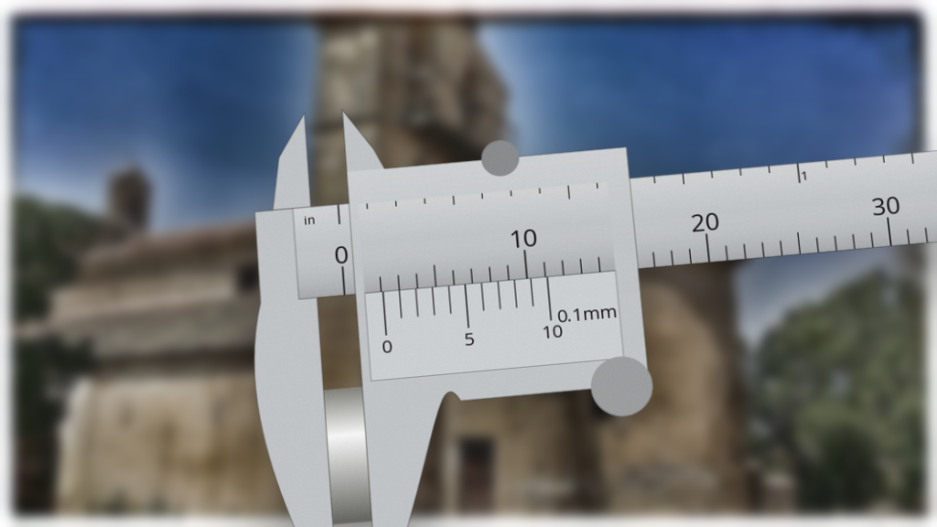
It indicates 2.1 mm
